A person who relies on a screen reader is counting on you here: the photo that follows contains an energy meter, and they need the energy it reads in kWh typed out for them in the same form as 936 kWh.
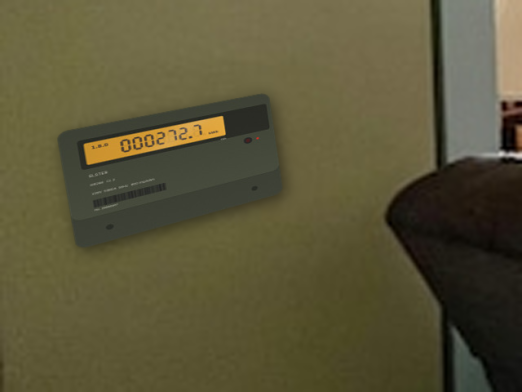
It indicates 272.7 kWh
